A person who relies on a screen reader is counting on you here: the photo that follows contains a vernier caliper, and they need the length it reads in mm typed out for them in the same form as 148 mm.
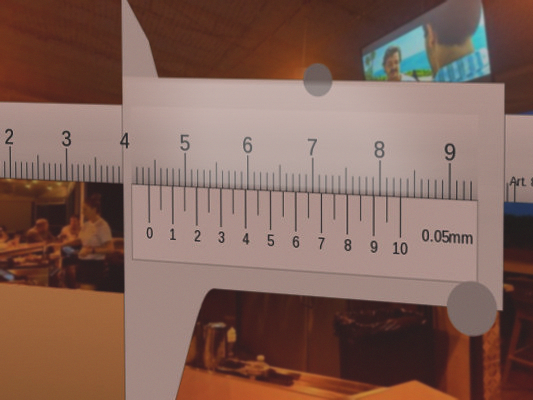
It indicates 44.0 mm
